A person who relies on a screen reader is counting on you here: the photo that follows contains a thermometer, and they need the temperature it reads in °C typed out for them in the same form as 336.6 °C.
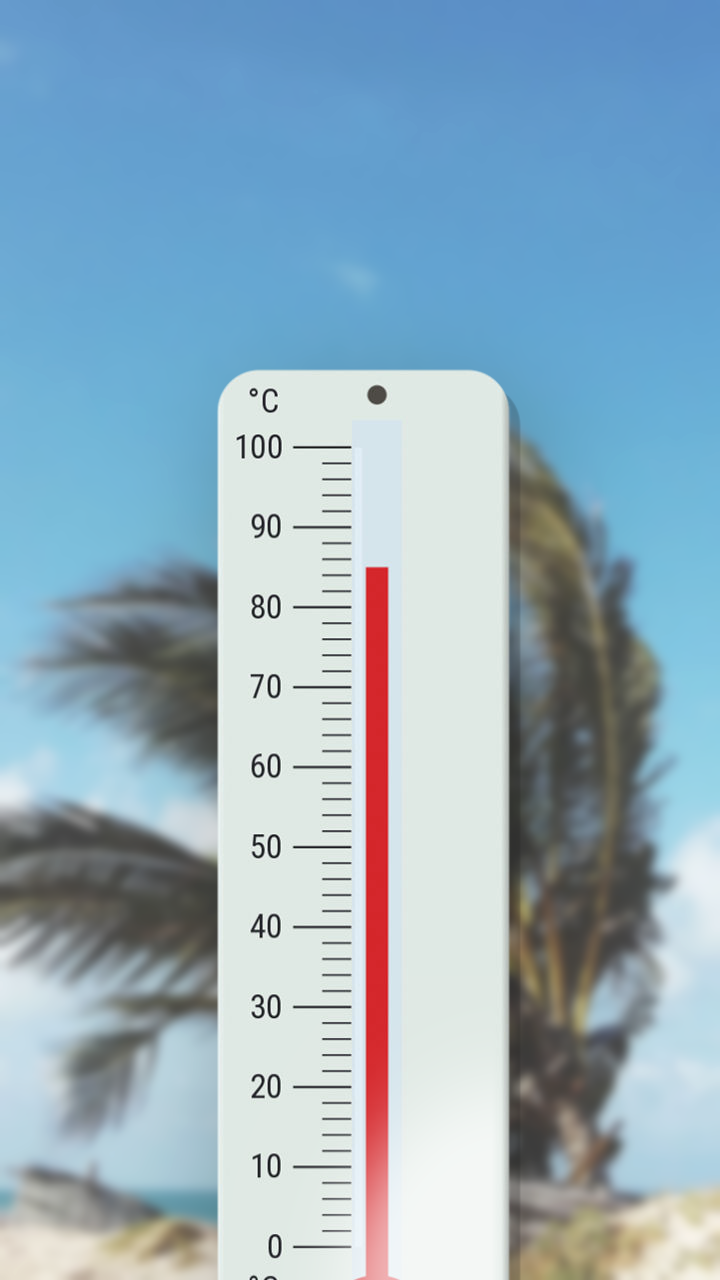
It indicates 85 °C
